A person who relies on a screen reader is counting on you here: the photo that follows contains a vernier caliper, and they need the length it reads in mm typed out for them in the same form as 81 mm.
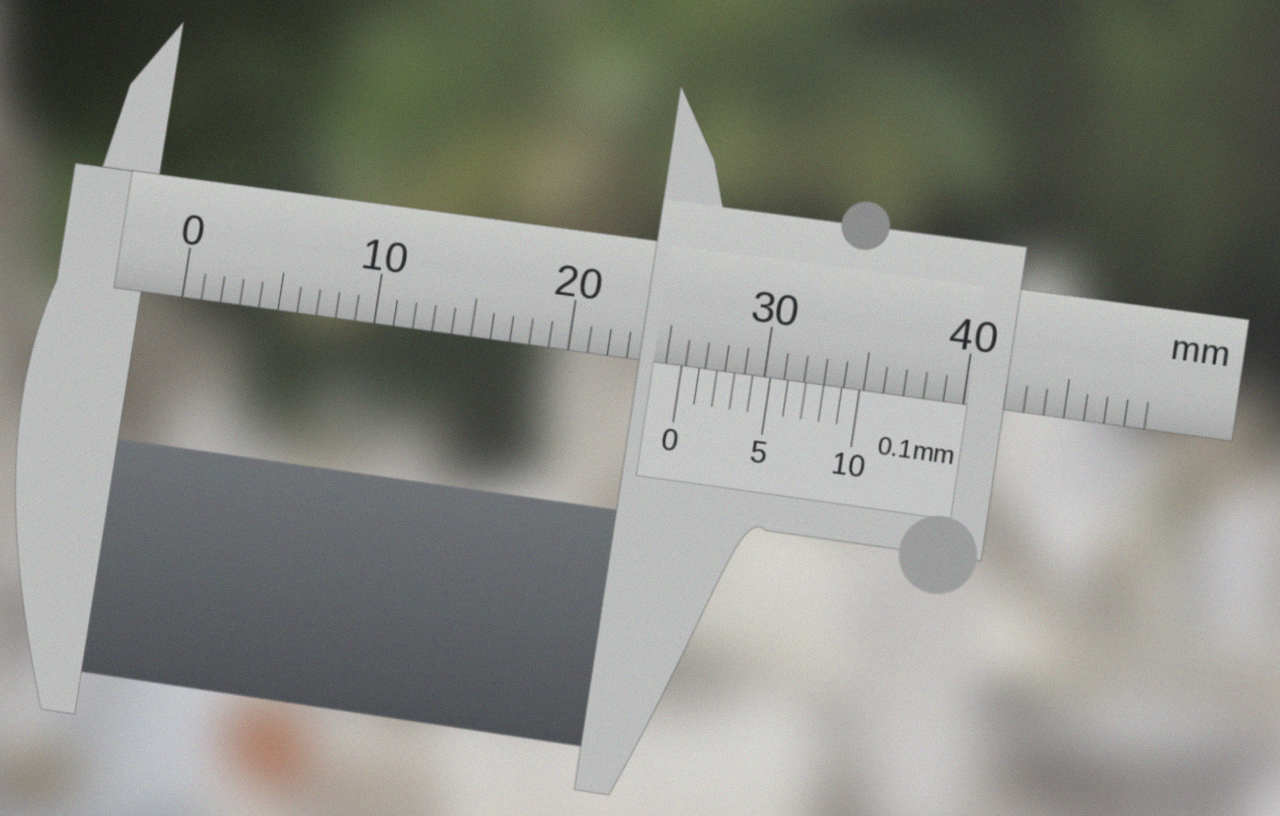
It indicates 25.8 mm
